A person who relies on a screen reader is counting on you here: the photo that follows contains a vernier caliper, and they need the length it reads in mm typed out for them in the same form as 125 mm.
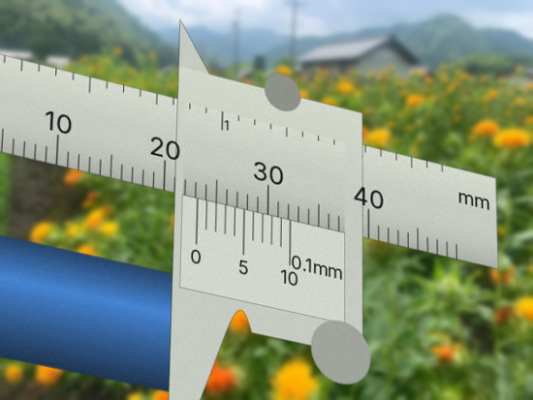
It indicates 23.2 mm
